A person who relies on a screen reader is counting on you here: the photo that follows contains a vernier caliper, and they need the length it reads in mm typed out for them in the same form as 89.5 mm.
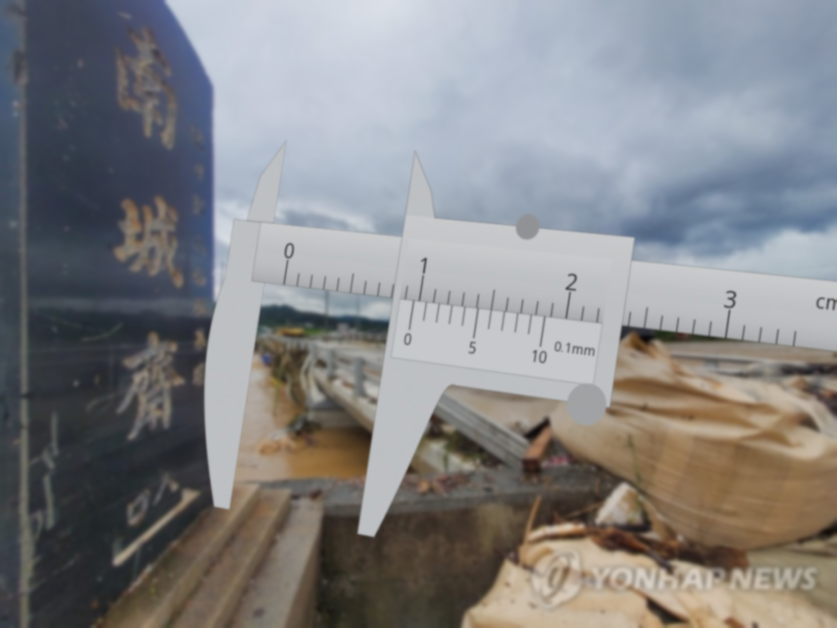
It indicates 9.6 mm
